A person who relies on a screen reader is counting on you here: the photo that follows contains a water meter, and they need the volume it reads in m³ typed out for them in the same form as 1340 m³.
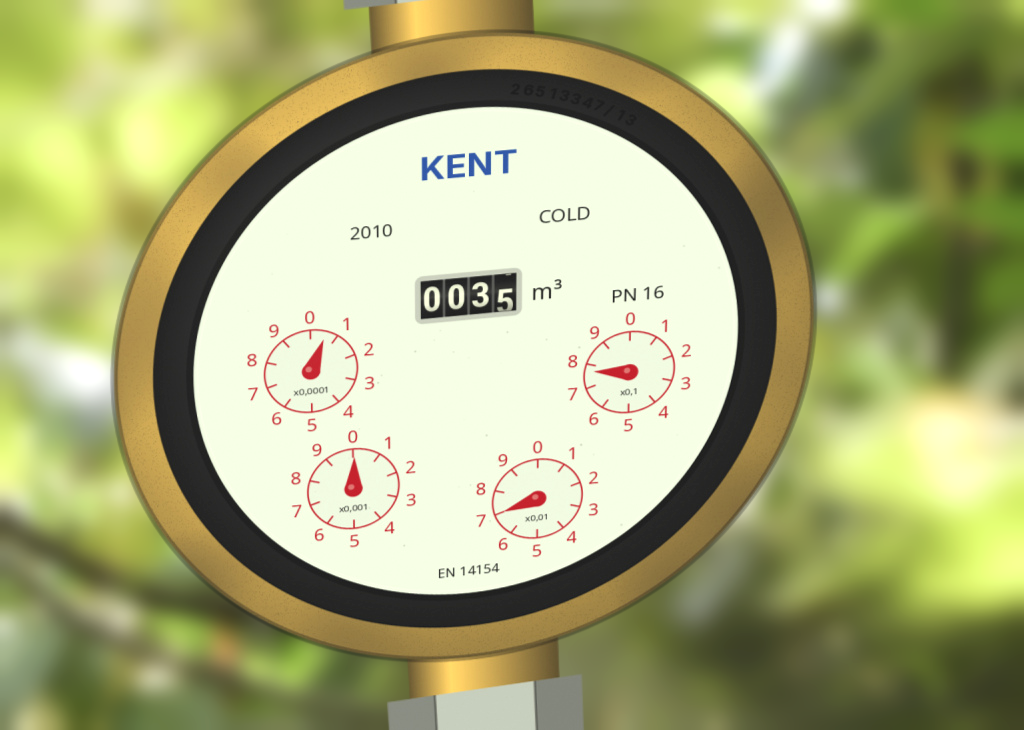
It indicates 34.7700 m³
